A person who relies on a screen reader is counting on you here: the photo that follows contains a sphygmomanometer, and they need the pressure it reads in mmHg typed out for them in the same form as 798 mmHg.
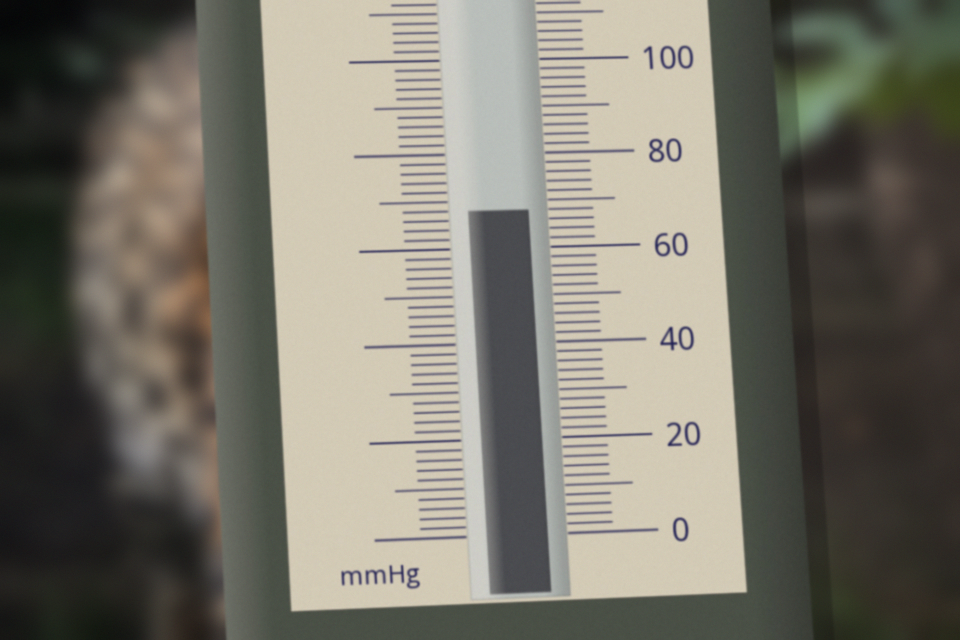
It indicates 68 mmHg
